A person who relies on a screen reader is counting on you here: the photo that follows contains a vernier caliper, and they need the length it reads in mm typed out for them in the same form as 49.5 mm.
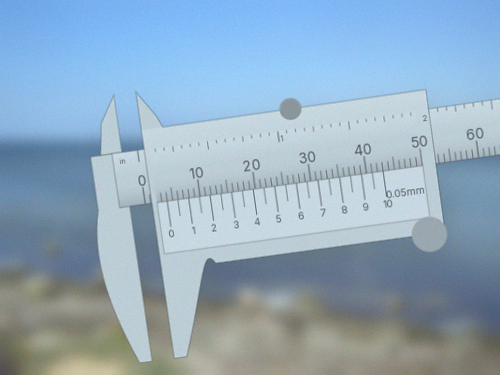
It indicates 4.0 mm
